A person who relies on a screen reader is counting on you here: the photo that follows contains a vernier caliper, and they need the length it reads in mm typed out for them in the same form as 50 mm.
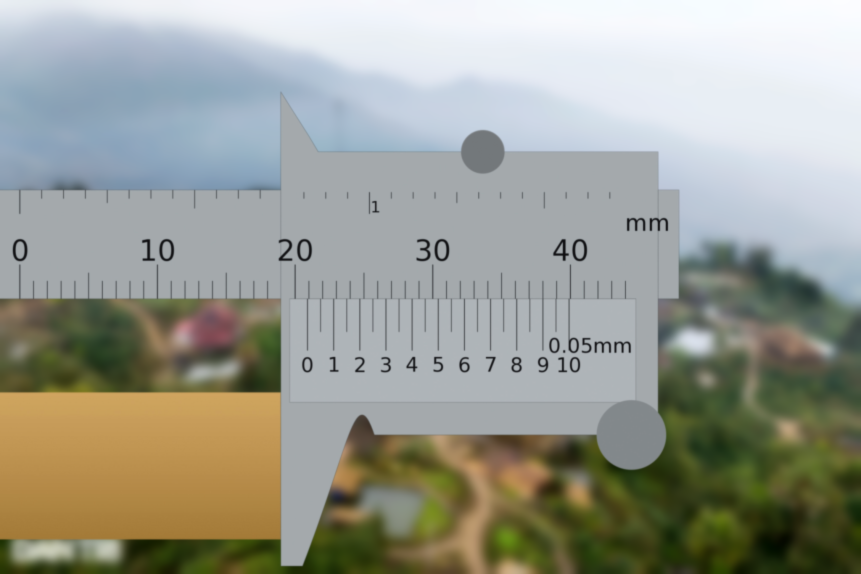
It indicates 20.9 mm
